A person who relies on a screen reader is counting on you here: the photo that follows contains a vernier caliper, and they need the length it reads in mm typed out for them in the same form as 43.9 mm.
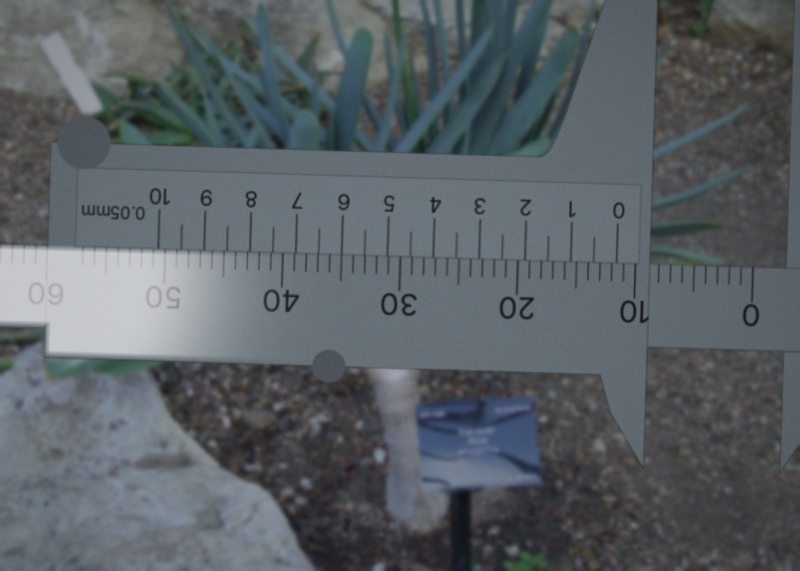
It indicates 11.6 mm
